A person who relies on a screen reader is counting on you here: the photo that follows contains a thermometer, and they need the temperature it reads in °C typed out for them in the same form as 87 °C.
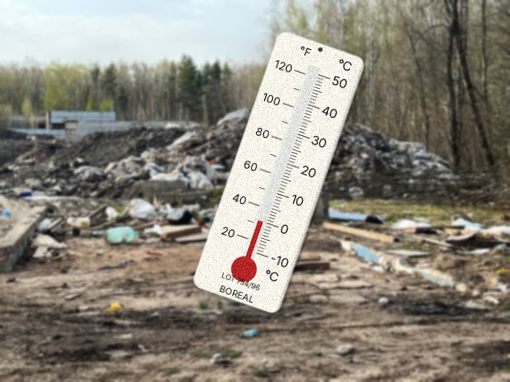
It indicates 0 °C
